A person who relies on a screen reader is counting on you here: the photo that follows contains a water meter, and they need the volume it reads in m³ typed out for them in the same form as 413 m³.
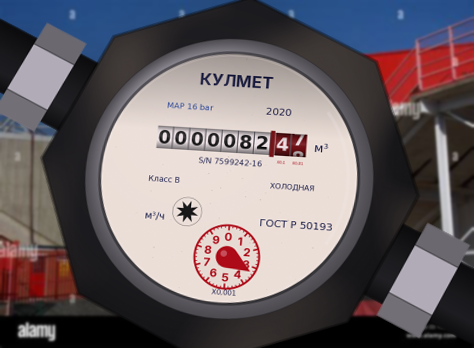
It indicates 82.473 m³
